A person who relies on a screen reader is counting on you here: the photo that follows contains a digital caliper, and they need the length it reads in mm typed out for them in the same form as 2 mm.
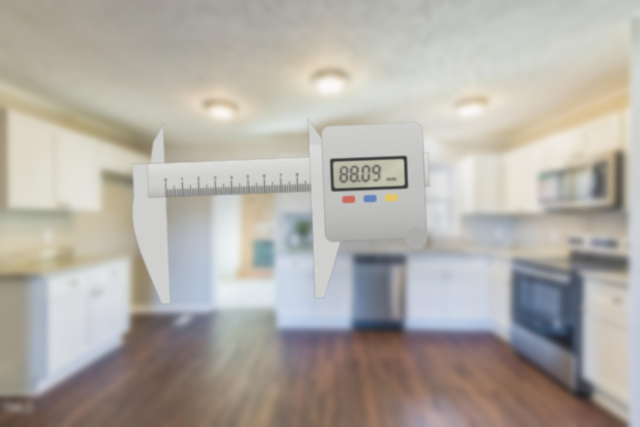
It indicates 88.09 mm
